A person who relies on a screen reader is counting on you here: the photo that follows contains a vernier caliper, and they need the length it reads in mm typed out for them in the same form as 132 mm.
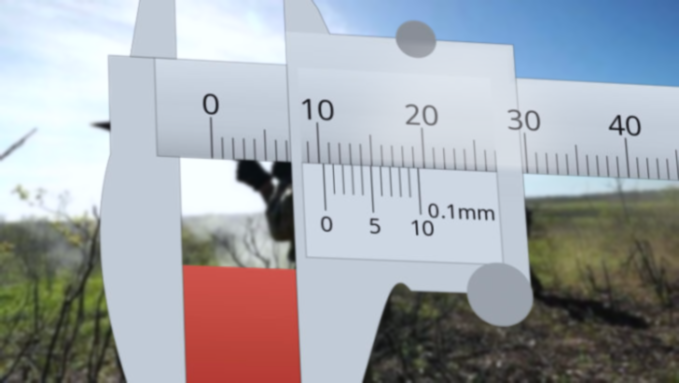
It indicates 10.4 mm
